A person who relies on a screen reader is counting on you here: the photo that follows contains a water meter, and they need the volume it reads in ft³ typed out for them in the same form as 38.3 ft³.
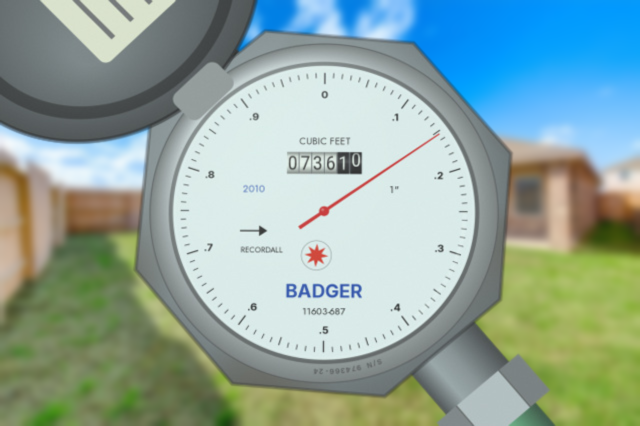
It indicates 73610.15 ft³
